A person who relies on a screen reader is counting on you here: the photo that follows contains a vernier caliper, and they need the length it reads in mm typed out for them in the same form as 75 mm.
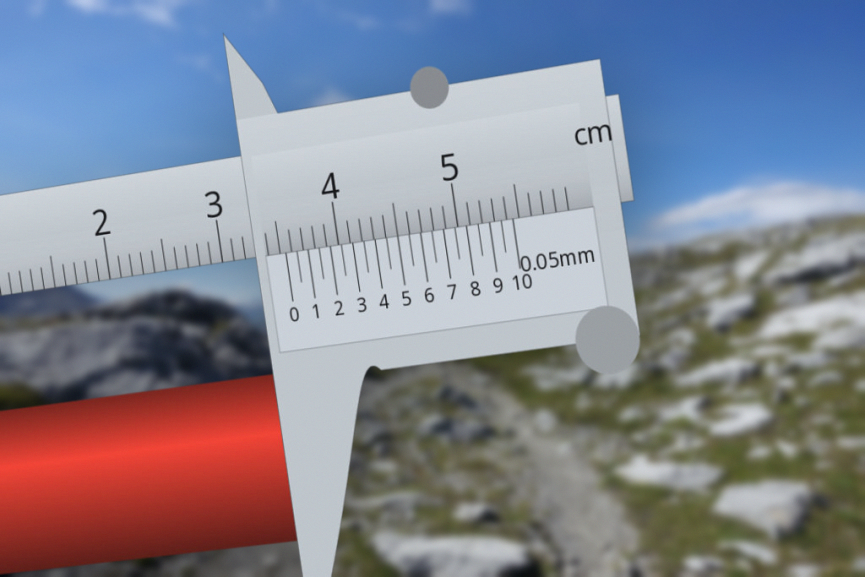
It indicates 35.5 mm
